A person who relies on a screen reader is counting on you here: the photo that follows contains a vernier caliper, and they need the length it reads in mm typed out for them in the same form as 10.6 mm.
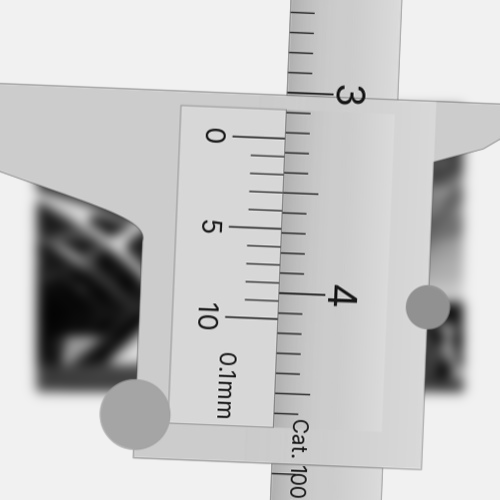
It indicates 32.3 mm
